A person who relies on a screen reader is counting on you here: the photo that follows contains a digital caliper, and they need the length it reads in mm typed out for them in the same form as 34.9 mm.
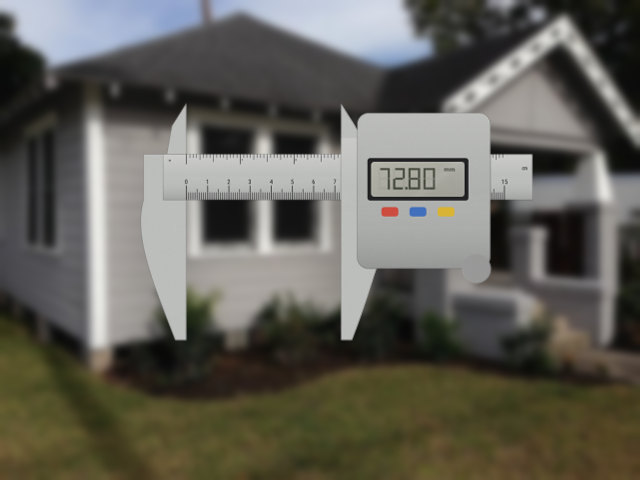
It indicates 72.80 mm
